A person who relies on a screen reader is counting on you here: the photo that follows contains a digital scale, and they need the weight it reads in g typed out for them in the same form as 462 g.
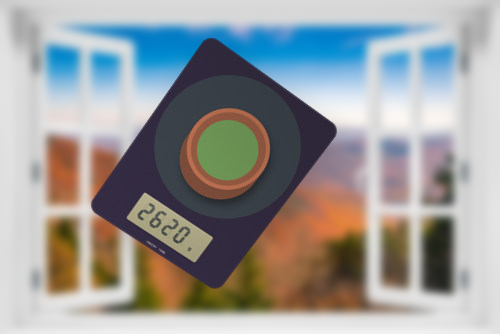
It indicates 2620 g
